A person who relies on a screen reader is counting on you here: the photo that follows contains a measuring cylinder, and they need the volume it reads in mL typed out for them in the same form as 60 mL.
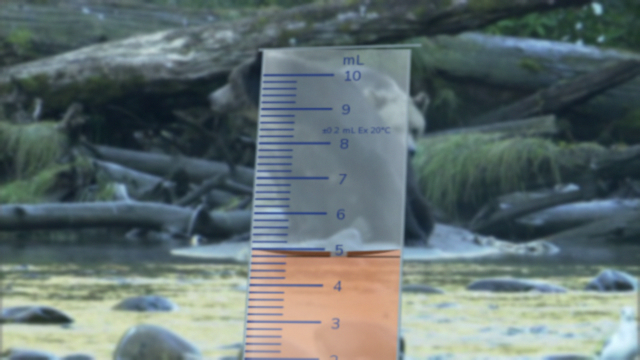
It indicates 4.8 mL
